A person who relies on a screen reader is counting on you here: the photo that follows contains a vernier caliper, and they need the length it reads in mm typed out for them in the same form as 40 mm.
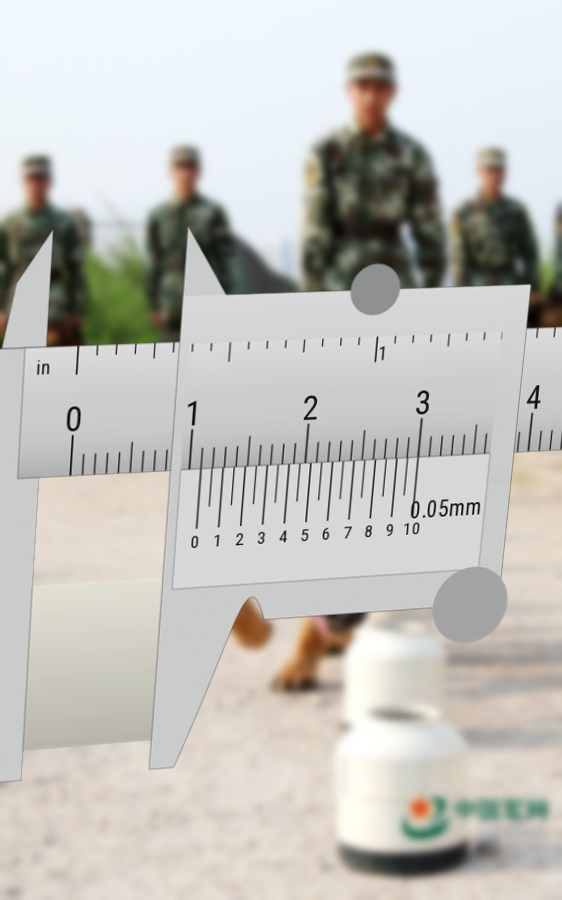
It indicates 11.0 mm
